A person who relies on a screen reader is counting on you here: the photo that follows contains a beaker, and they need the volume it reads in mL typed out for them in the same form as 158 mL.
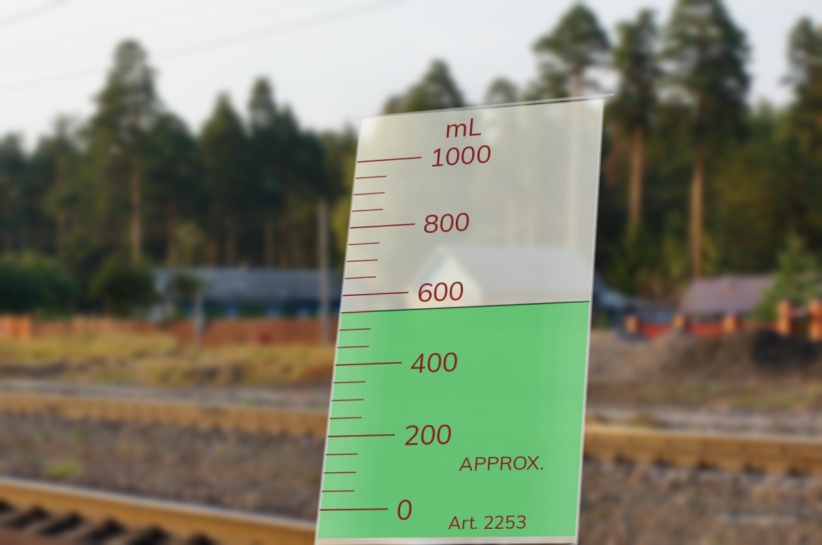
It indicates 550 mL
